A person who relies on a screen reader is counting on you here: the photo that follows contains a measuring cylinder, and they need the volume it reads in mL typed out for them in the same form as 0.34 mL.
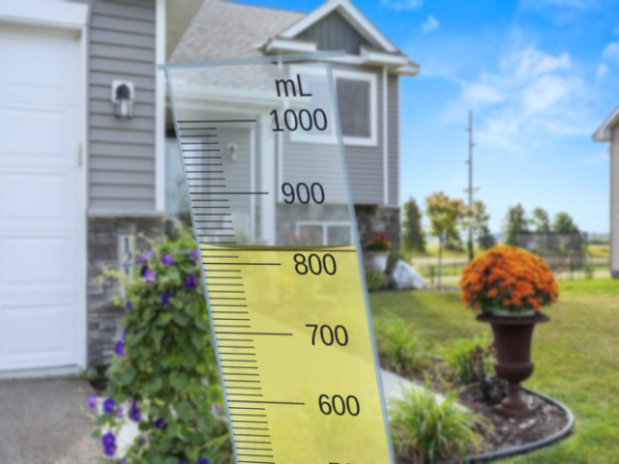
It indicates 820 mL
